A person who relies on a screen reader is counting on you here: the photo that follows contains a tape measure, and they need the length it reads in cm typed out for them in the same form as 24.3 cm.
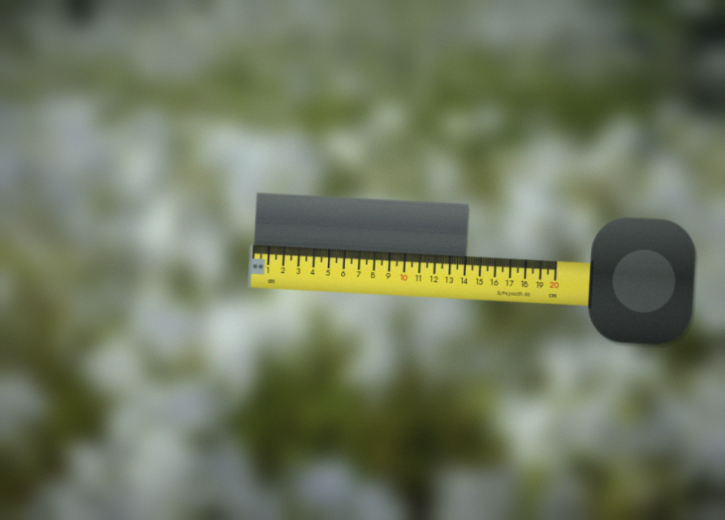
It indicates 14 cm
